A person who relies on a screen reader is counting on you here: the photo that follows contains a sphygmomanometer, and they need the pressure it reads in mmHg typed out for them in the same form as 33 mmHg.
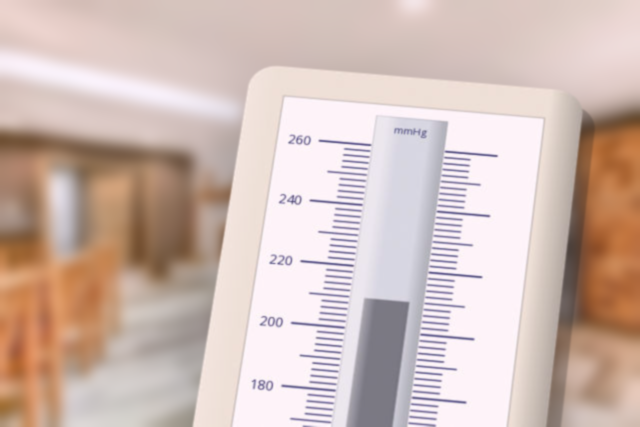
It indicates 210 mmHg
